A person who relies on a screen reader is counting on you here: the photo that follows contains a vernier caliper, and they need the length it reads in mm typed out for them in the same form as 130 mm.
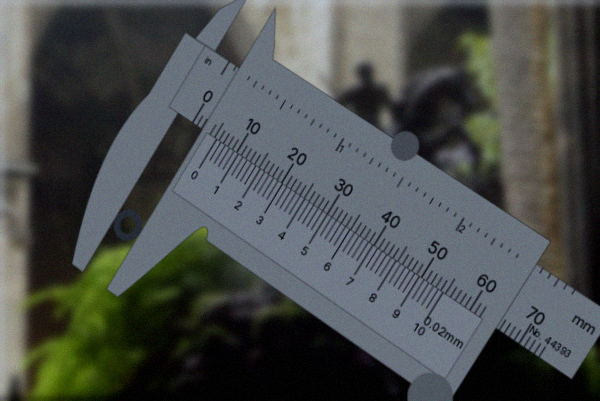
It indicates 5.5 mm
